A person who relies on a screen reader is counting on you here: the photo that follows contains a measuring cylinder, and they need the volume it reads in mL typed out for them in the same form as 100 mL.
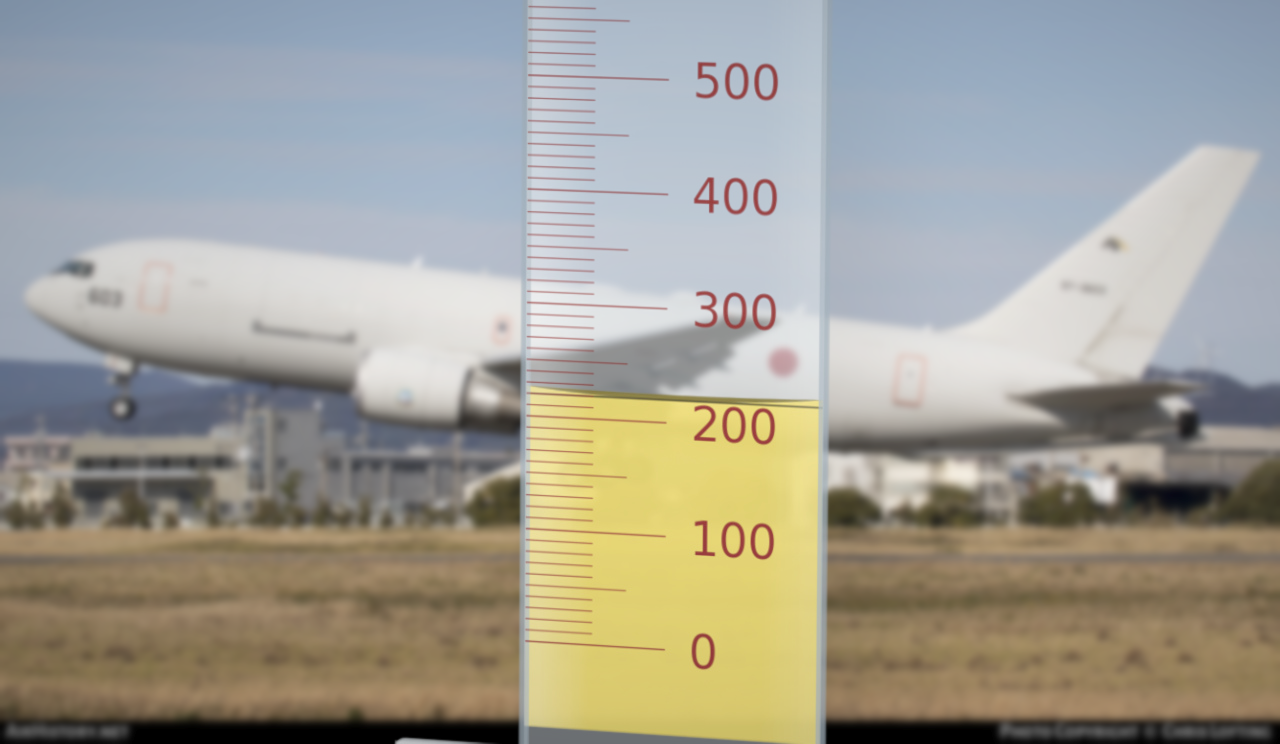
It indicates 220 mL
